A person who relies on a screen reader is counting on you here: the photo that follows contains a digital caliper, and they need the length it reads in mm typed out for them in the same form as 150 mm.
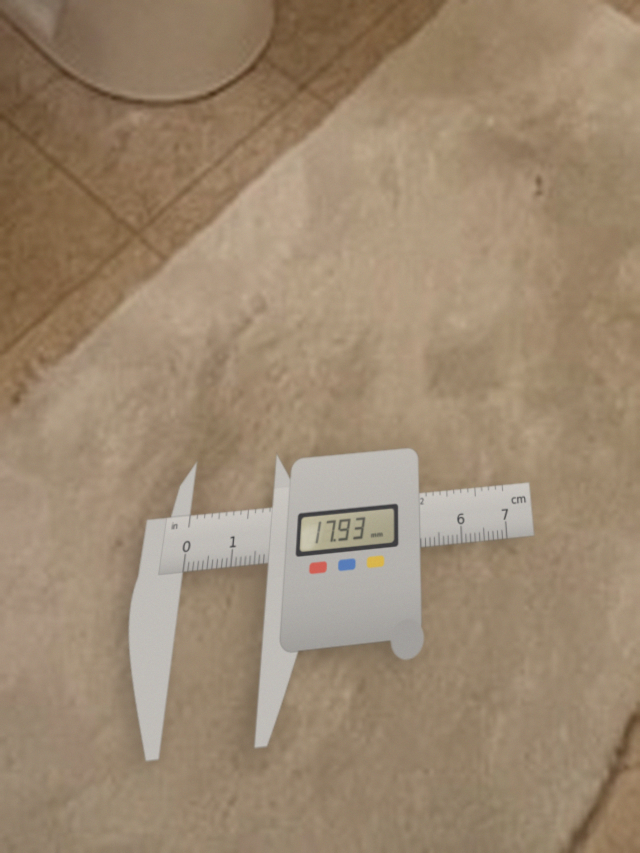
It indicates 17.93 mm
